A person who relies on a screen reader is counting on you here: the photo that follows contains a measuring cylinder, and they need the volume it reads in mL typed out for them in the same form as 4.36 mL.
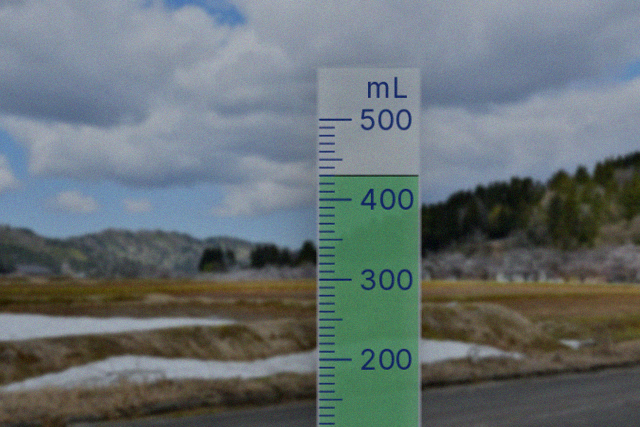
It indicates 430 mL
